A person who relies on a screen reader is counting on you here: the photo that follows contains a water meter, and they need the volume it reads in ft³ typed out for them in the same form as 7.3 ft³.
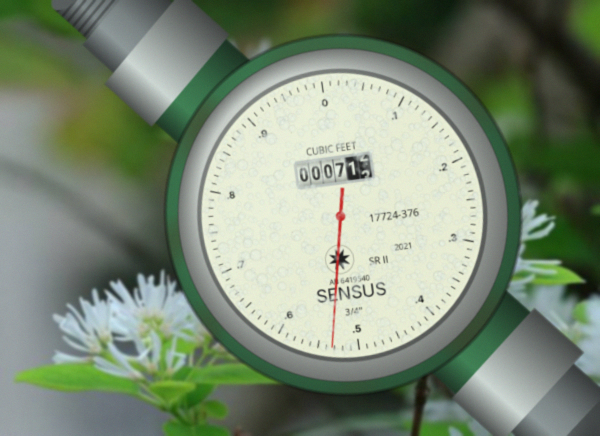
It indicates 712.53 ft³
